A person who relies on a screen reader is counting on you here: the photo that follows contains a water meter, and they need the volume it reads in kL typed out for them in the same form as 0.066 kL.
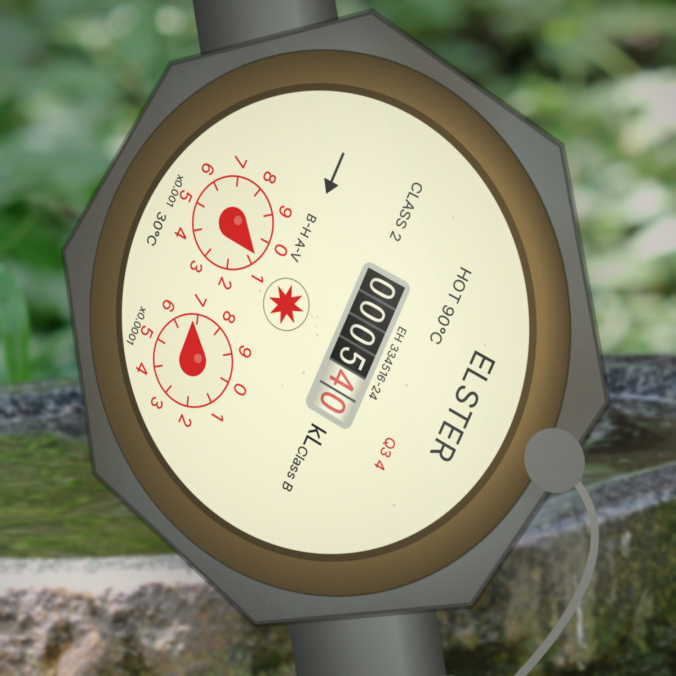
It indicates 5.4006 kL
